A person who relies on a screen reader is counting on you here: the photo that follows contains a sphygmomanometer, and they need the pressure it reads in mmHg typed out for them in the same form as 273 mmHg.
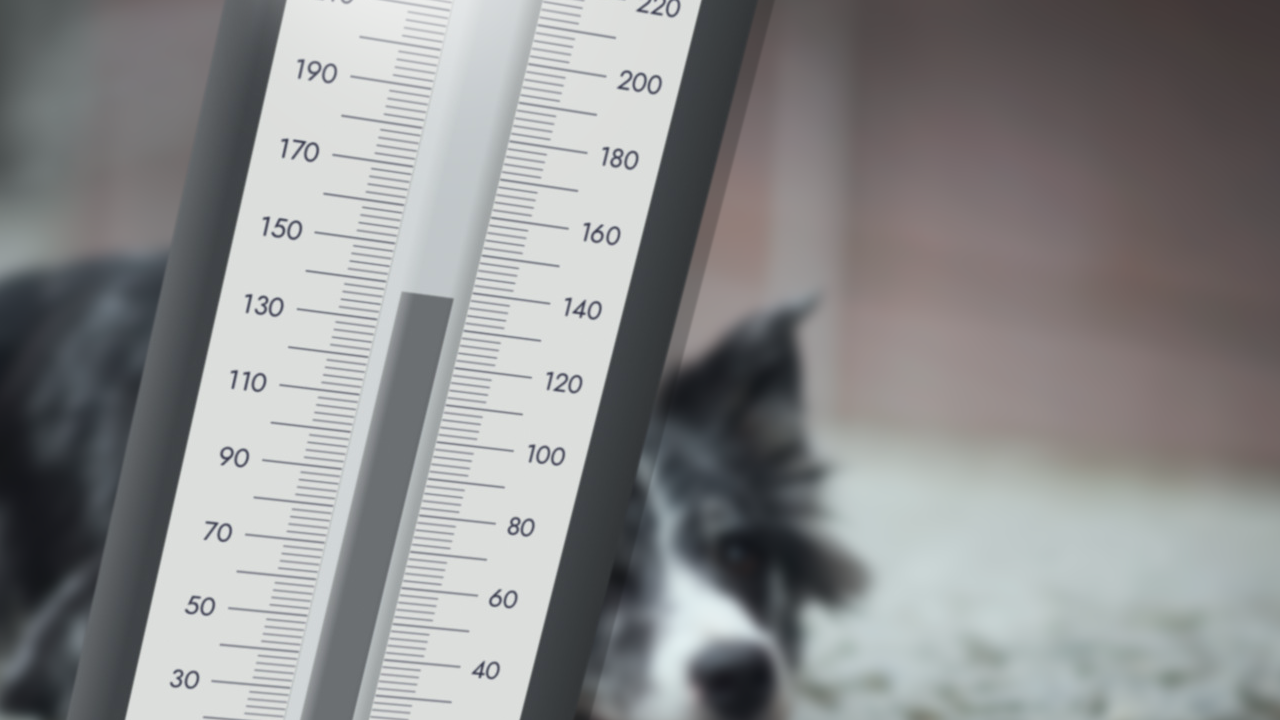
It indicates 138 mmHg
